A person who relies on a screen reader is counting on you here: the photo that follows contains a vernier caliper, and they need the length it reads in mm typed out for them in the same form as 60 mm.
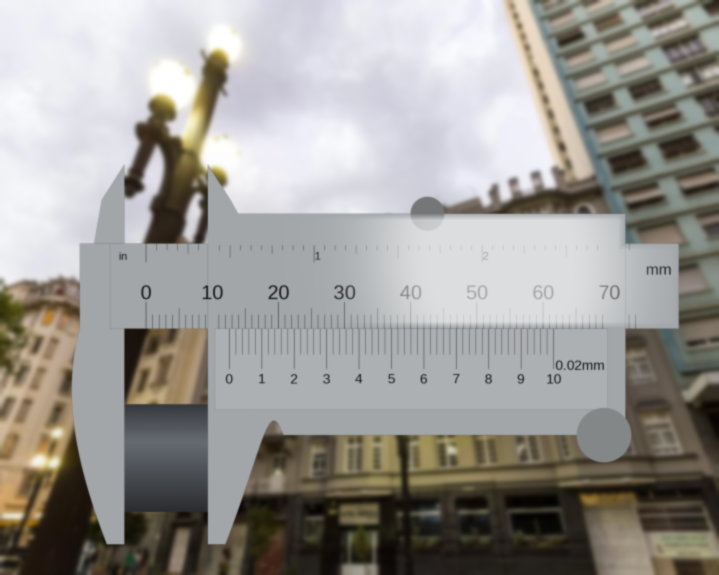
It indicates 12.6 mm
